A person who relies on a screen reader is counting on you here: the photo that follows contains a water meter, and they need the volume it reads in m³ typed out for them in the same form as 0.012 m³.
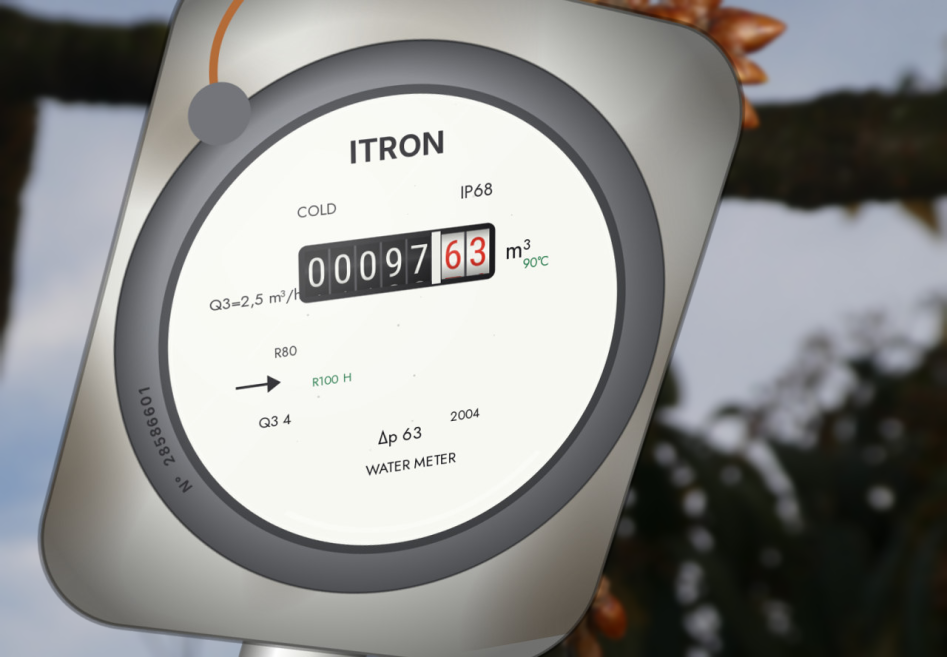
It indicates 97.63 m³
